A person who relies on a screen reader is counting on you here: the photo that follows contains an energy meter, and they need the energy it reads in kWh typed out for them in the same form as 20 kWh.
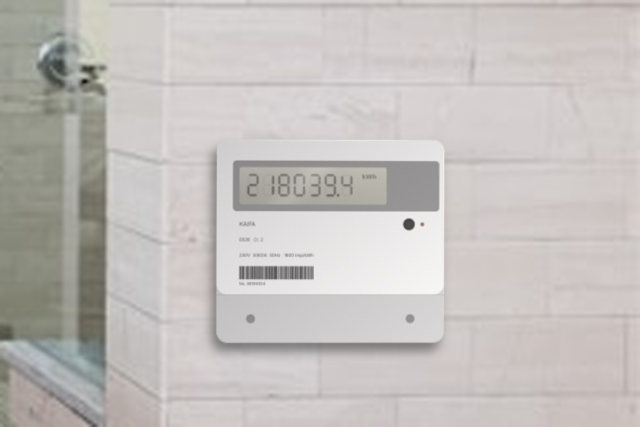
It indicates 218039.4 kWh
